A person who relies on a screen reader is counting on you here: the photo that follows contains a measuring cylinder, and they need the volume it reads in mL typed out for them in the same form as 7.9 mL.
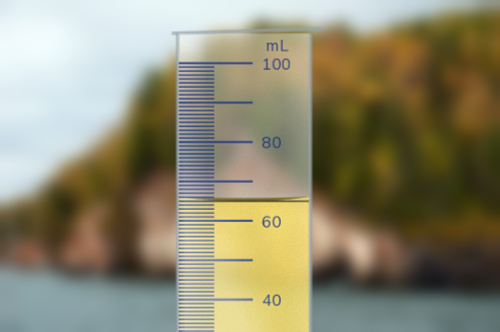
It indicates 65 mL
